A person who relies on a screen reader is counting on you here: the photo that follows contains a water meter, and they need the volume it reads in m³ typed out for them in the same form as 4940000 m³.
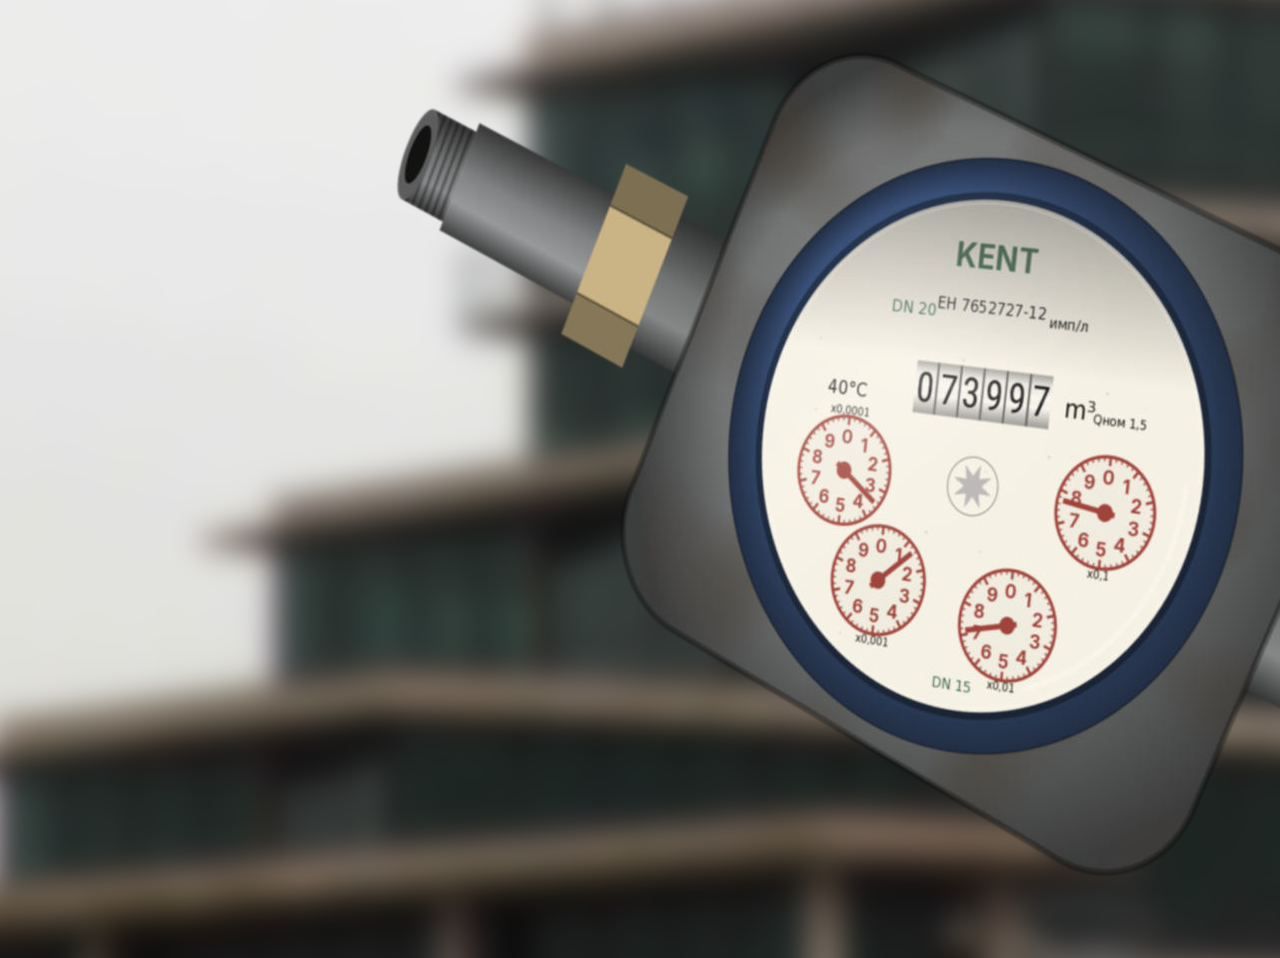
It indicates 73997.7713 m³
